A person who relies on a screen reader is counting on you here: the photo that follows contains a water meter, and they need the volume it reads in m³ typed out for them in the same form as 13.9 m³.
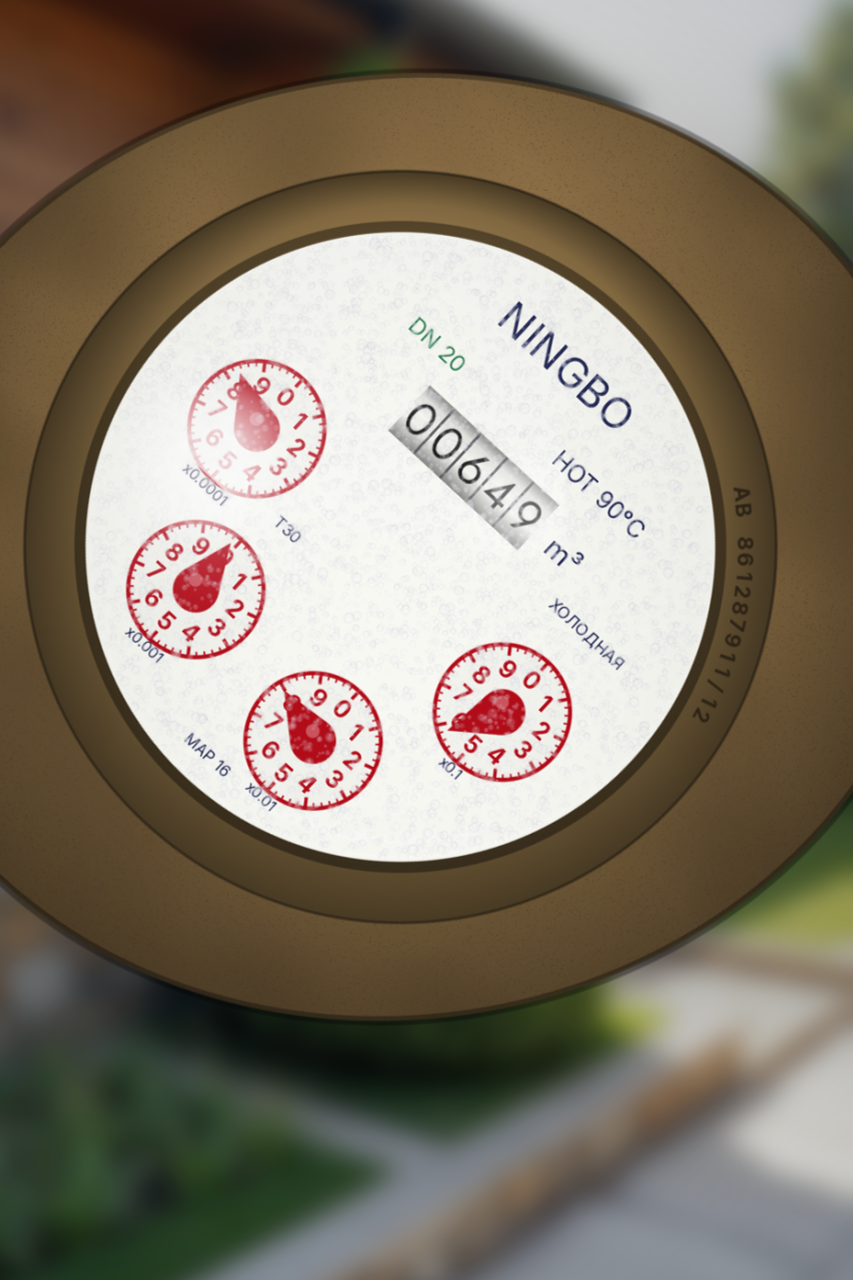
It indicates 649.5798 m³
